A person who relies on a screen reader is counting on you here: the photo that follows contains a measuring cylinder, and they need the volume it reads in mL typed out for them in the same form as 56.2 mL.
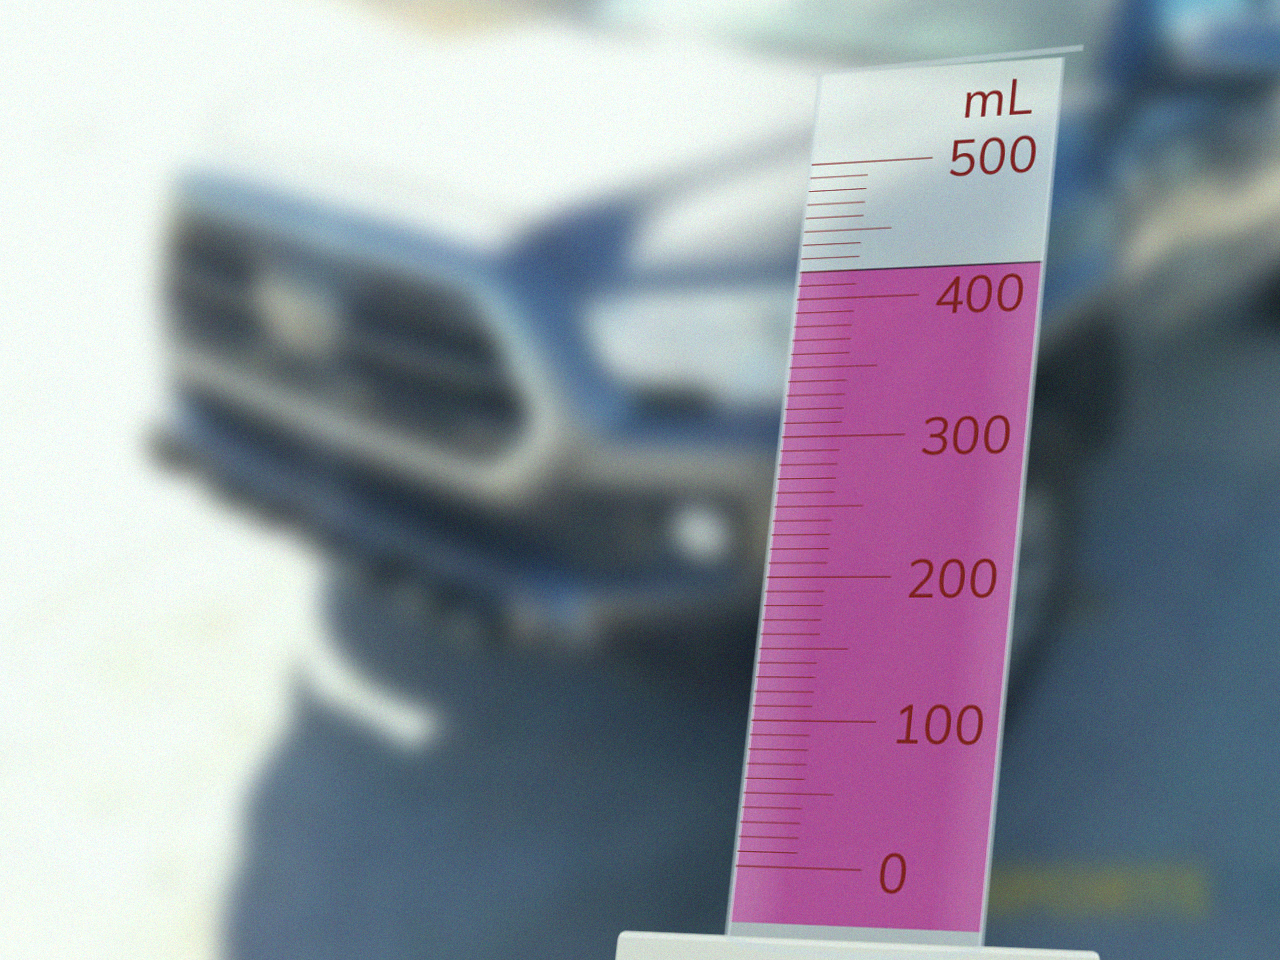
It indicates 420 mL
